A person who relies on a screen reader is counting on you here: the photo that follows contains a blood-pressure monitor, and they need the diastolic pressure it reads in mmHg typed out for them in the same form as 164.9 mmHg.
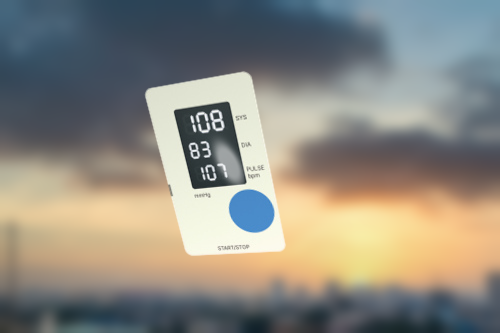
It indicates 83 mmHg
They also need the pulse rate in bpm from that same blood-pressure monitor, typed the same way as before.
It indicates 107 bpm
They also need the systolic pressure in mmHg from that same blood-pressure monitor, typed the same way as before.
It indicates 108 mmHg
